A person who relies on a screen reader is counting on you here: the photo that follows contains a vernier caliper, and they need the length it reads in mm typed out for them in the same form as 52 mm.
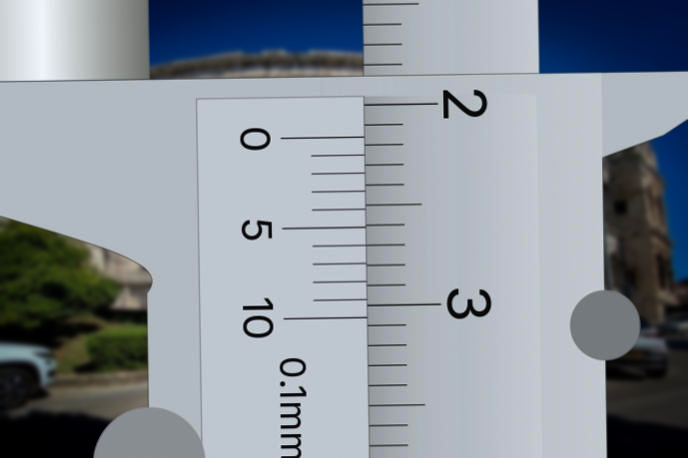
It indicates 21.6 mm
